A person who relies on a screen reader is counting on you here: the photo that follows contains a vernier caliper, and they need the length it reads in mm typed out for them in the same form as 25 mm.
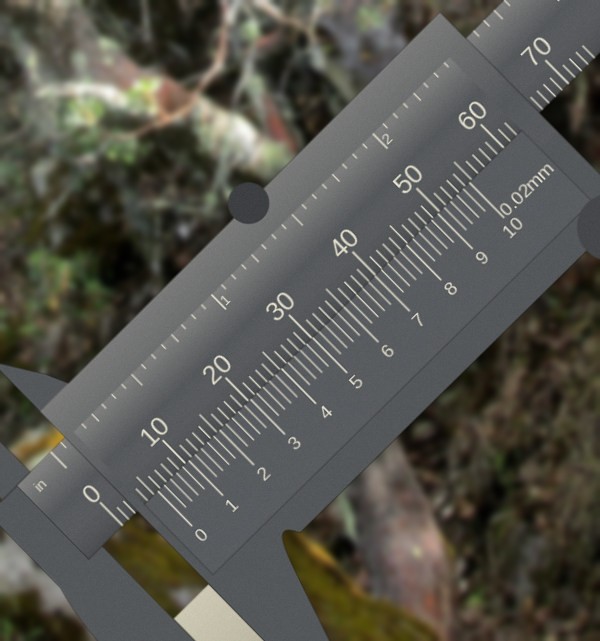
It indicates 5.6 mm
